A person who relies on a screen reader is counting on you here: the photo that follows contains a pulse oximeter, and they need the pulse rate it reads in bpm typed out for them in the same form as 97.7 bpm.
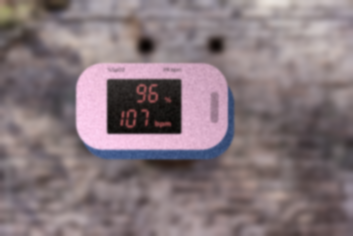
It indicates 107 bpm
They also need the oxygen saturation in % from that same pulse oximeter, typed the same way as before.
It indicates 96 %
